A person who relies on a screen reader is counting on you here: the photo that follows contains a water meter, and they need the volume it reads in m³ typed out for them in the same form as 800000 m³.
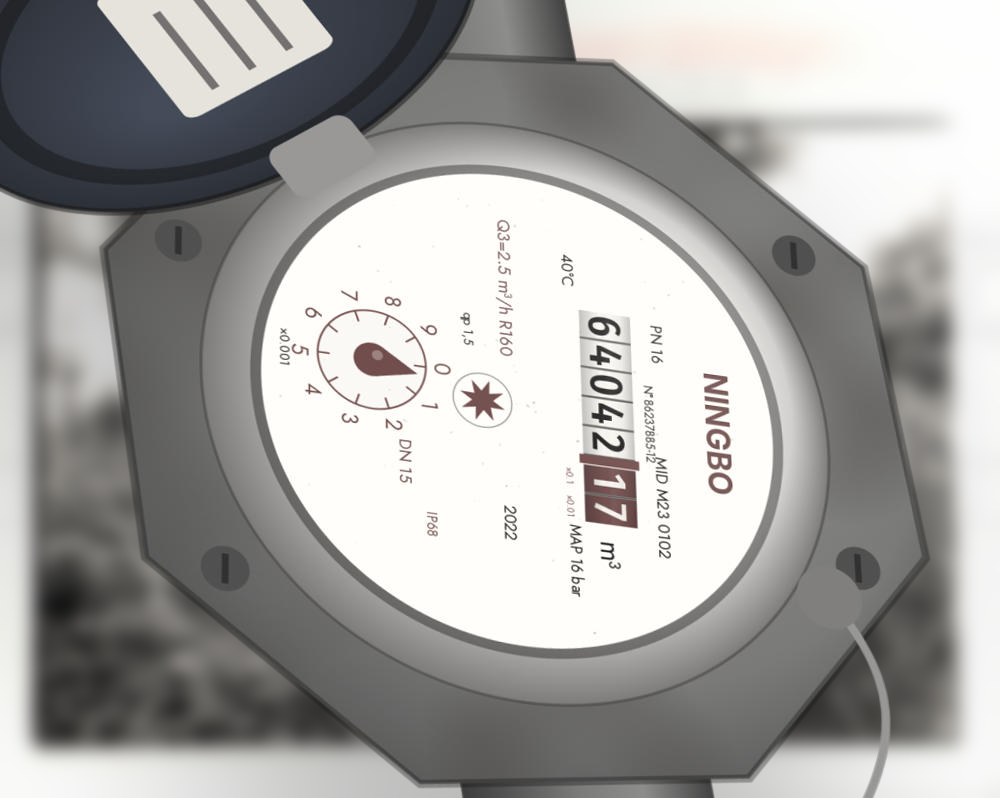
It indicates 64042.170 m³
